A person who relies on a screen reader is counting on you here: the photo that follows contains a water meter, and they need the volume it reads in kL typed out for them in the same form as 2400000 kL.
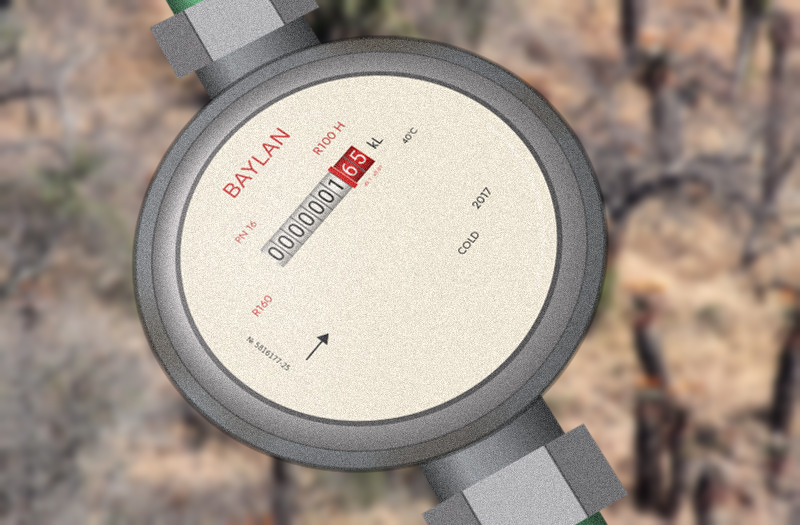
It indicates 1.65 kL
